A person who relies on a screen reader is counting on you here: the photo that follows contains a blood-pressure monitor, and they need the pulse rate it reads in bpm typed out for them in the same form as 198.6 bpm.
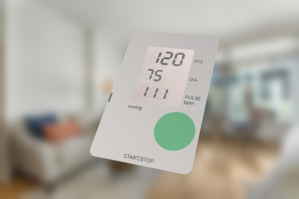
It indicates 111 bpm
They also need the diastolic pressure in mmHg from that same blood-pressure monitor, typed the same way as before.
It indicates 75 mmHg
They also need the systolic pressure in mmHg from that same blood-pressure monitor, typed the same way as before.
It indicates 120 mmHg
